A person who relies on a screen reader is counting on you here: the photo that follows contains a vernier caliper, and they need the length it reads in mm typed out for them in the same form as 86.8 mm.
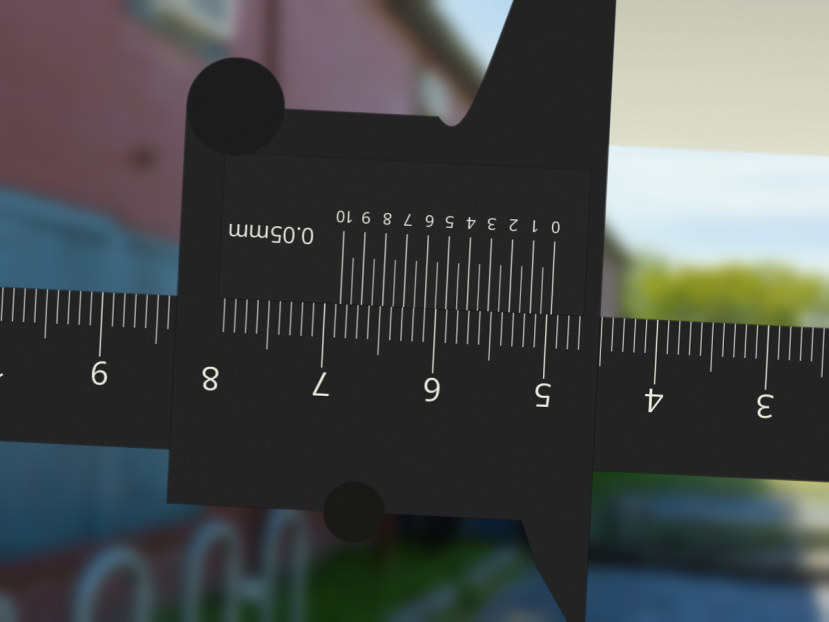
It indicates 49.6 mm
